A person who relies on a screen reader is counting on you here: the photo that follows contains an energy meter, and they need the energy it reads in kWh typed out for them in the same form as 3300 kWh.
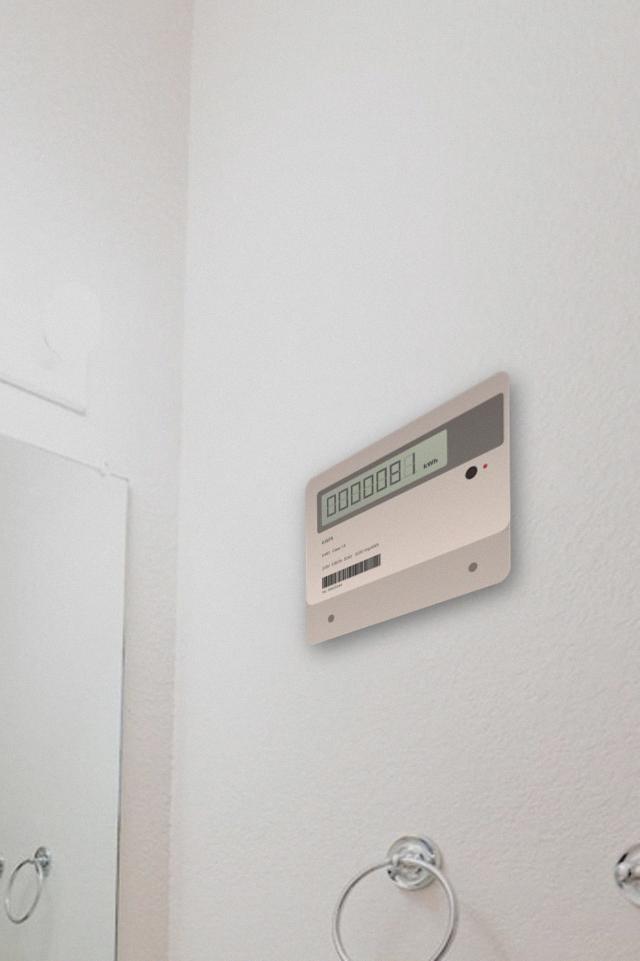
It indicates 81 kWh
